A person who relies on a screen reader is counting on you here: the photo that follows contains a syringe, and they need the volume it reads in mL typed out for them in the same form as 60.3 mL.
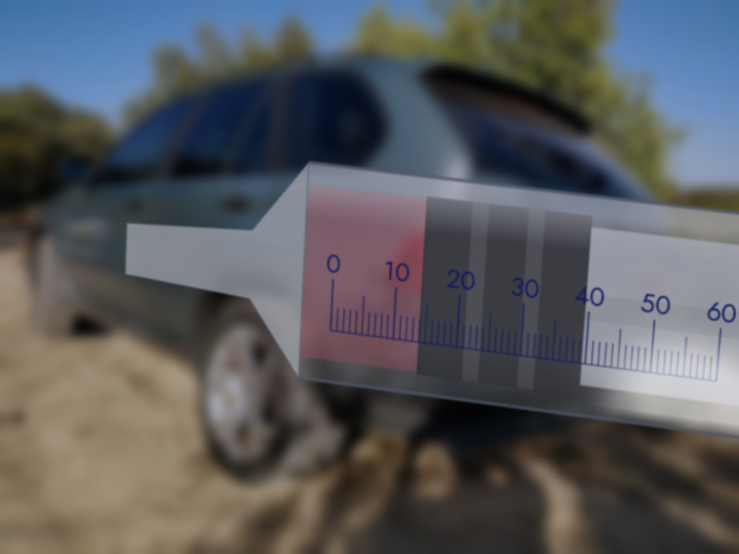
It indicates 14 mL
